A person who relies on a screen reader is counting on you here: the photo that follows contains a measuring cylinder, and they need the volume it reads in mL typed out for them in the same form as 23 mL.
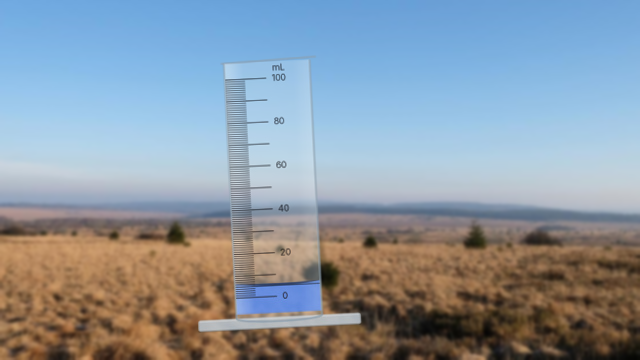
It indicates 5 mL
